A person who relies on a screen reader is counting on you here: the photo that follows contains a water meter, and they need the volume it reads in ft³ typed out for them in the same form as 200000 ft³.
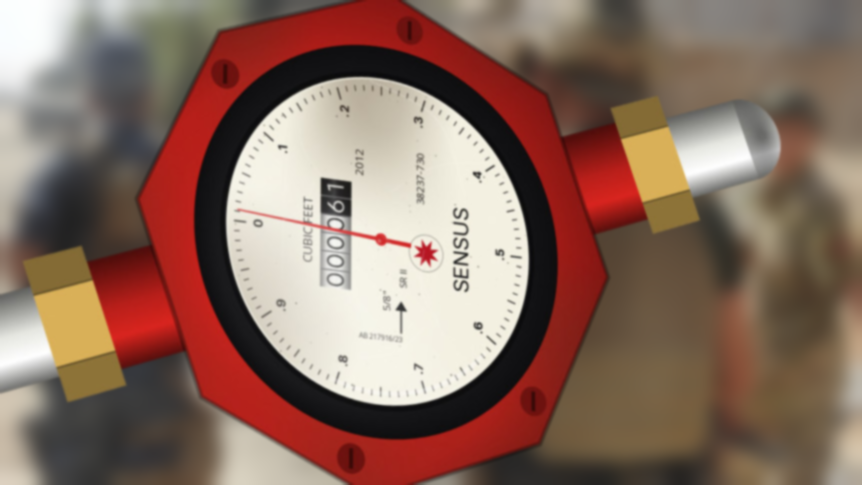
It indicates 61.01 ft³
